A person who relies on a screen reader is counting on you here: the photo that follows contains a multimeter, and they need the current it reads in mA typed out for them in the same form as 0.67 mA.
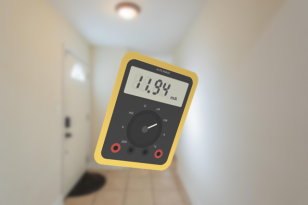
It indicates 11.94 mA
